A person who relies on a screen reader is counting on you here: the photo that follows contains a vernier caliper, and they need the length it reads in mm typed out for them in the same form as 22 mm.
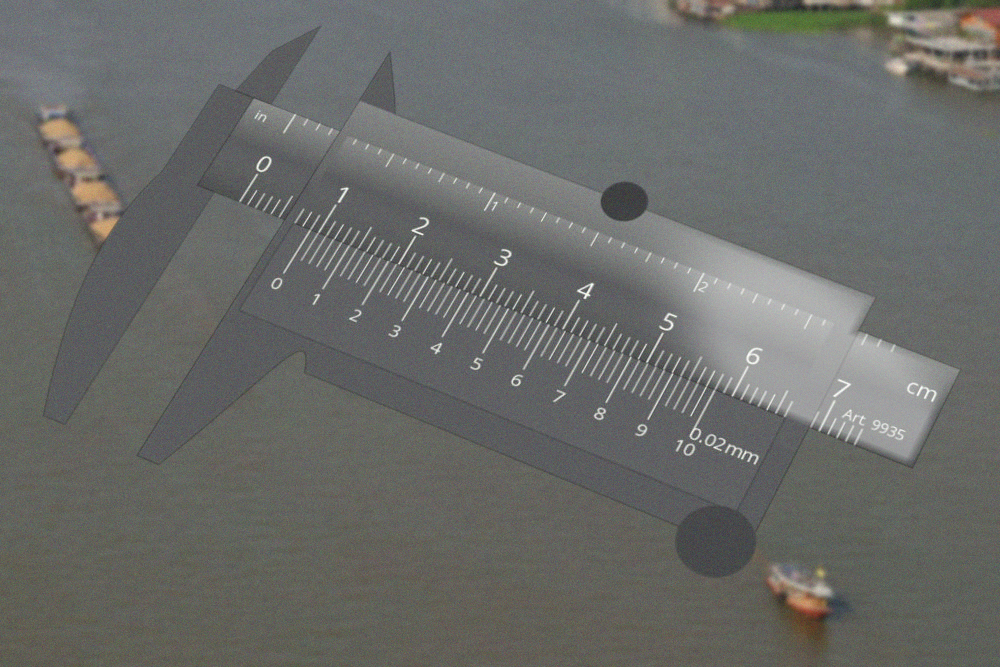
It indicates 9.0 mm
